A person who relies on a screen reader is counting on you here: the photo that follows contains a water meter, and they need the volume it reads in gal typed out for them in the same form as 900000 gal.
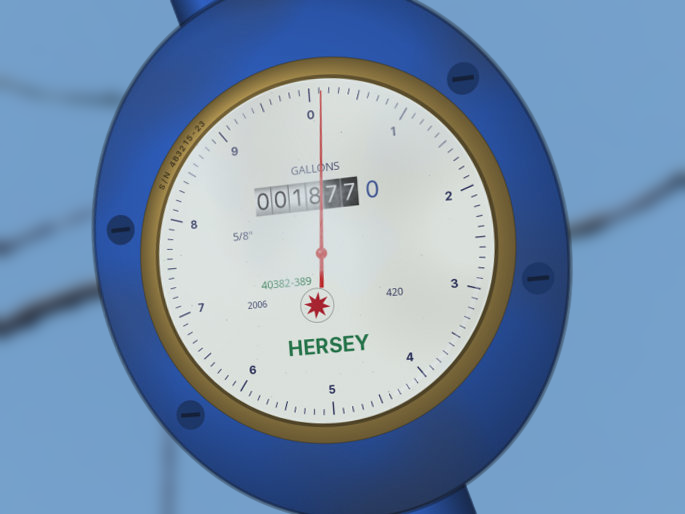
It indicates 18770.1 gal
